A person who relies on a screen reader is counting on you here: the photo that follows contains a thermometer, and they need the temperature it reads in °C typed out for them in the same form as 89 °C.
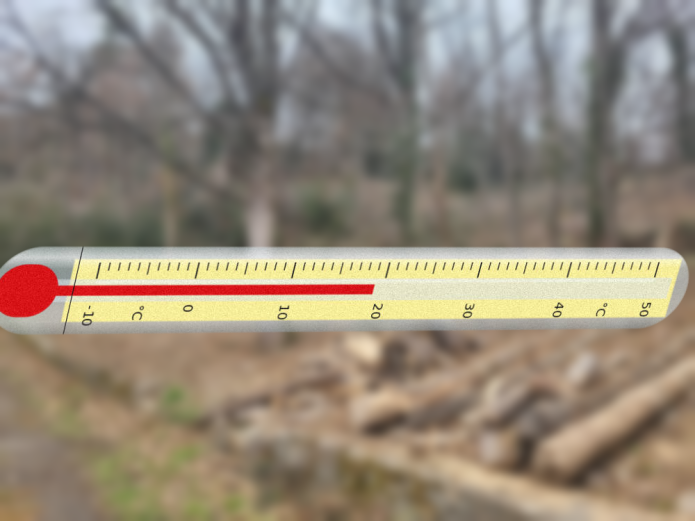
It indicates 19 °C
